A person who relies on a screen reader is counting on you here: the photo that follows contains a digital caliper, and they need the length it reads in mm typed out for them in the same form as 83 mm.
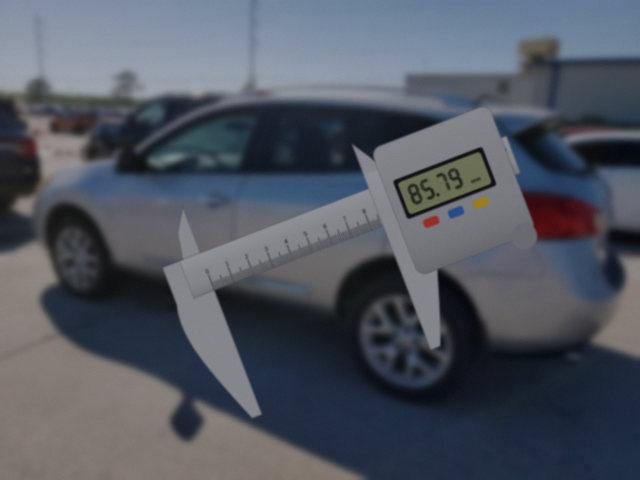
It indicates 85.79 mm
